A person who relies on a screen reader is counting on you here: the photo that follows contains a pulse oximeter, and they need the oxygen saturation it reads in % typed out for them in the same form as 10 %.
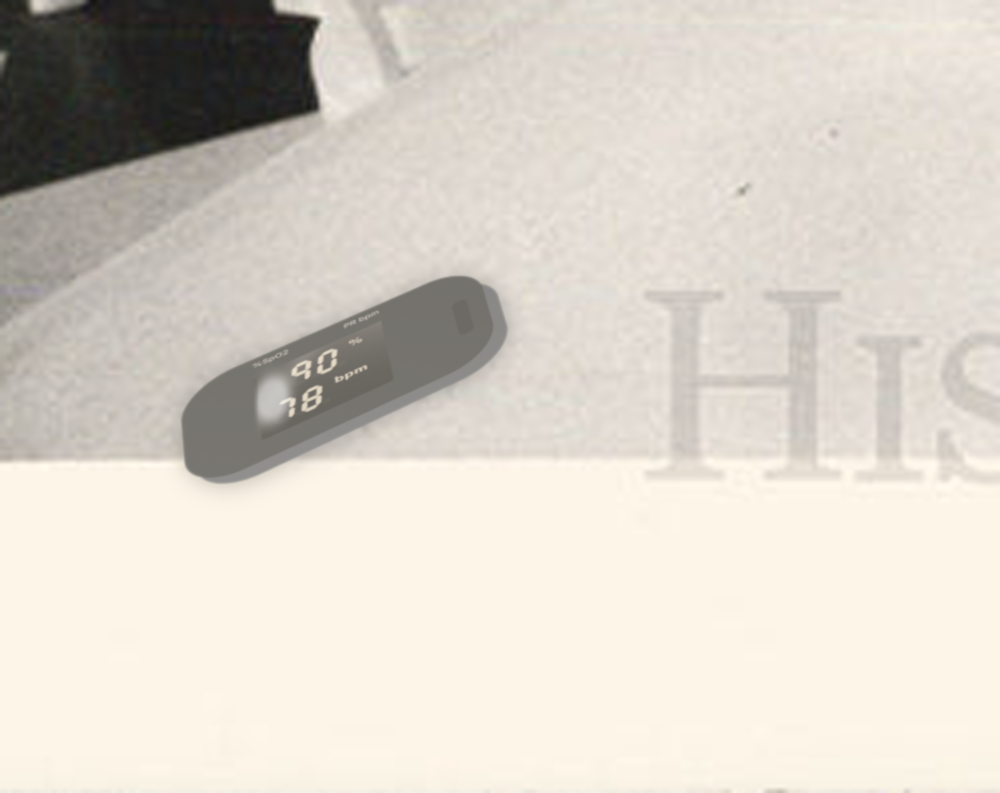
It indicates 90 %
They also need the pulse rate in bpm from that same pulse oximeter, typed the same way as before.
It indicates 78 bpm
